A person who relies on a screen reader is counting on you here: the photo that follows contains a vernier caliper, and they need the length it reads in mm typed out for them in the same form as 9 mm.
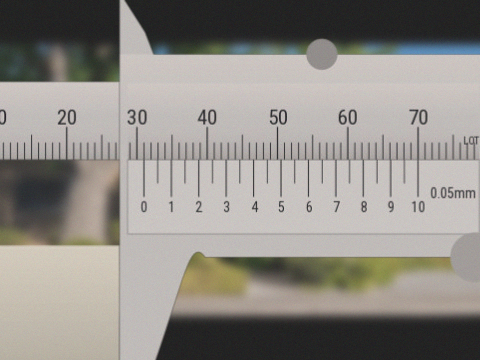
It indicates 31.0 mm
